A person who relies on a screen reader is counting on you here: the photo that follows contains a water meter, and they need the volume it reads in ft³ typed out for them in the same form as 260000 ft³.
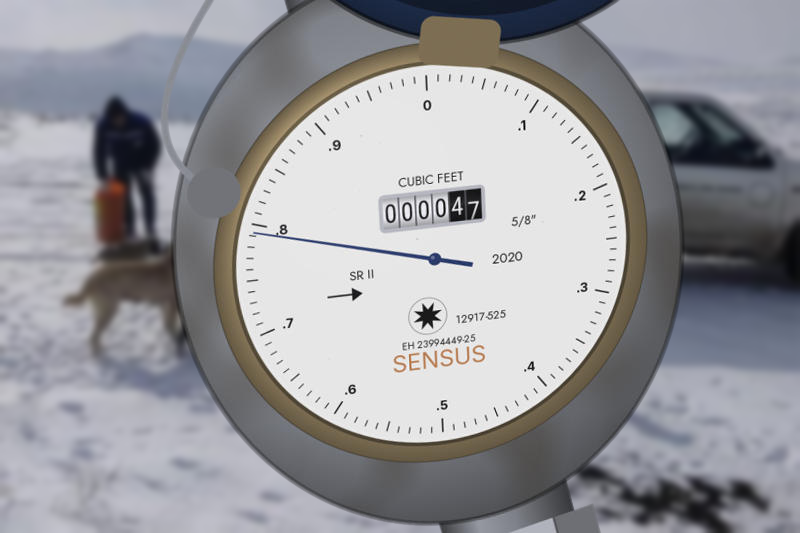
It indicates 46.79 ft³
